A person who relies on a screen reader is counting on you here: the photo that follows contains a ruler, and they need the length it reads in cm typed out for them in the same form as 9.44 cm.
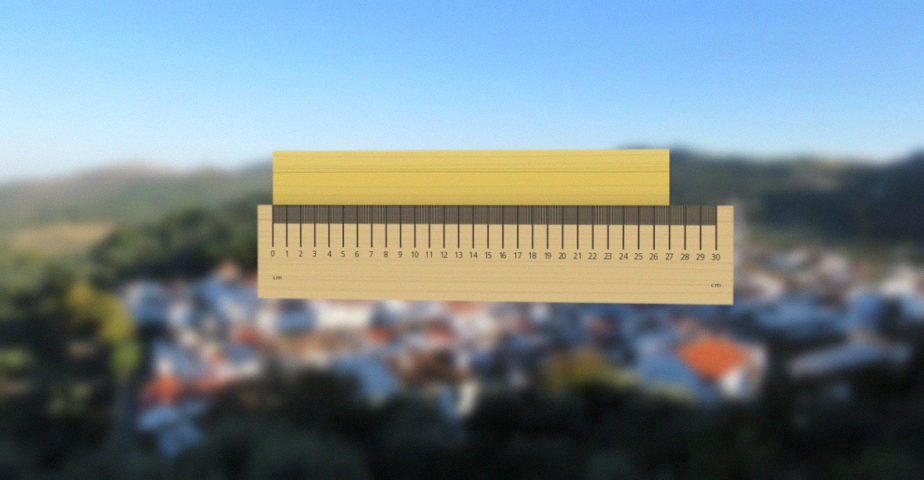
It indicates 27 cm
